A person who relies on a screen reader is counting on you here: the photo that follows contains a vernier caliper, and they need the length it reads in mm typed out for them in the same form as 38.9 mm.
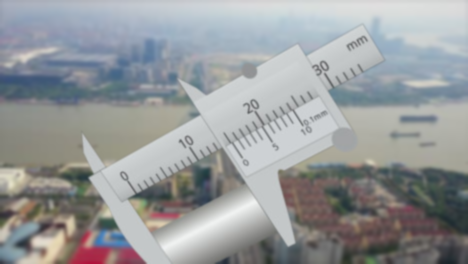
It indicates 15.2 mm
